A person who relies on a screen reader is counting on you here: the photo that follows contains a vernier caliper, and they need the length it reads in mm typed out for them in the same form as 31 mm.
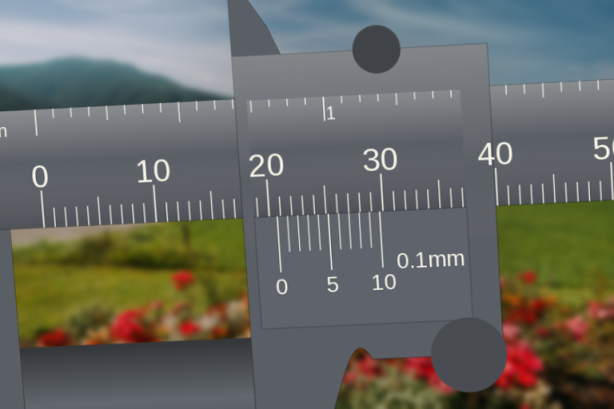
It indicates 20.7 mm
